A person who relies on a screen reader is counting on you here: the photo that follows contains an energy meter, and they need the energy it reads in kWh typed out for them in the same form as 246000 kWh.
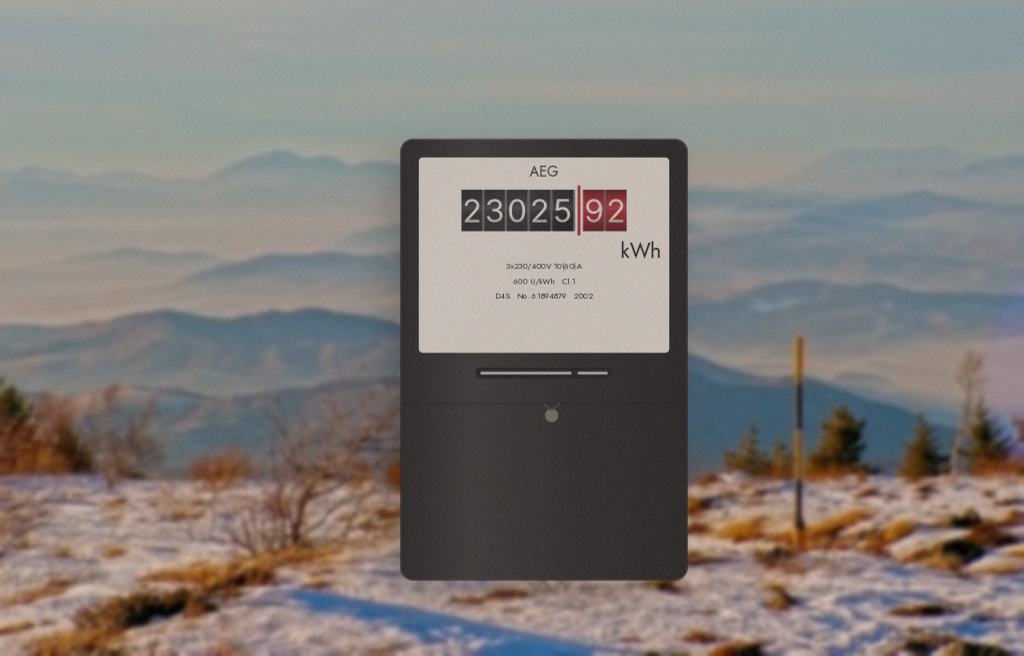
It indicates 23025.92 kWh
